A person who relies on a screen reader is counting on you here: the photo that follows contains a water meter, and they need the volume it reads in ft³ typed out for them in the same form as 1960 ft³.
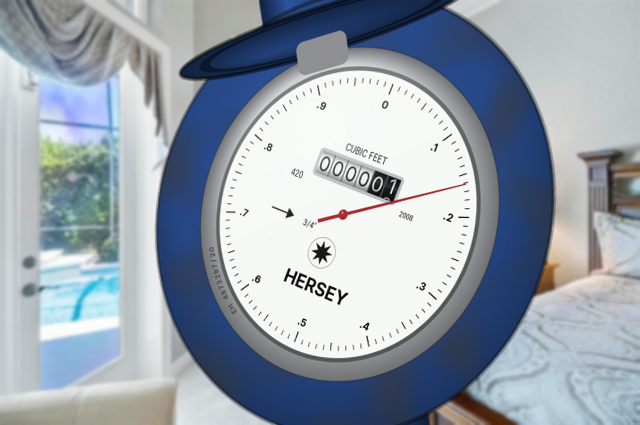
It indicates 1.16 ft³
